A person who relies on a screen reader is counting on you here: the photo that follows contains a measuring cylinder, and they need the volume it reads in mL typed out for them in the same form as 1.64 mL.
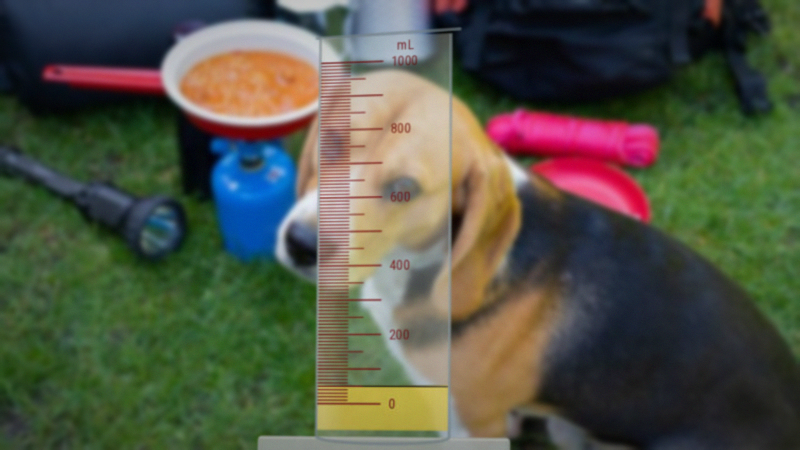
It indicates 50 mL
